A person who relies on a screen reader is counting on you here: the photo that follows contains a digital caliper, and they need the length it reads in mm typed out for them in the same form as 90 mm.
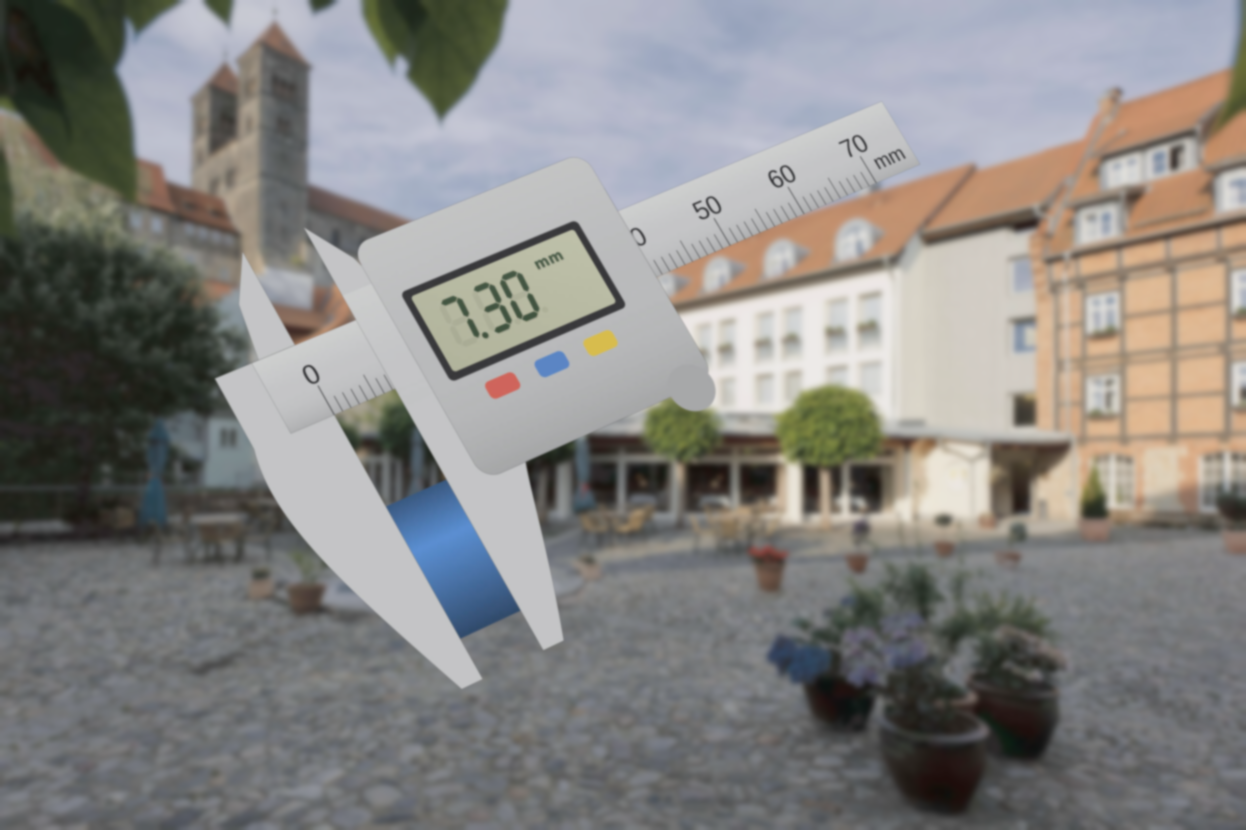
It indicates 7.30 mm
